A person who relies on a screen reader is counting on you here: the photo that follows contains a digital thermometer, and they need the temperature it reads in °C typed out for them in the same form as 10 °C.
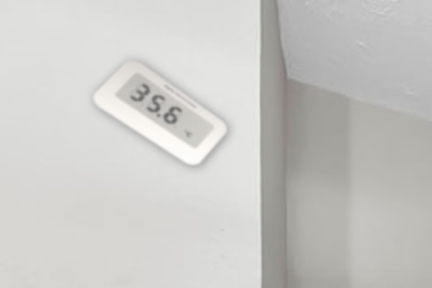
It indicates 35.6 °C
